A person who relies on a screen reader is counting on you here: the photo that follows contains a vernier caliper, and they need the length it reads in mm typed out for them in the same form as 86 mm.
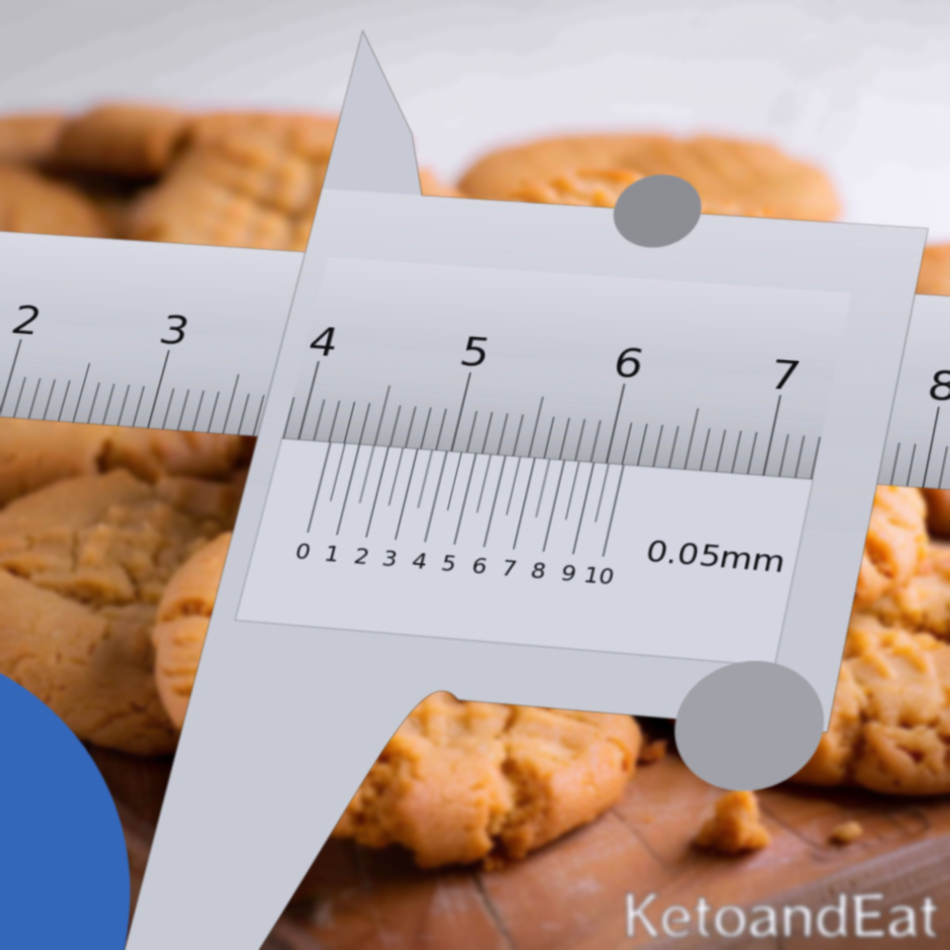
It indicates 42.1 mm
